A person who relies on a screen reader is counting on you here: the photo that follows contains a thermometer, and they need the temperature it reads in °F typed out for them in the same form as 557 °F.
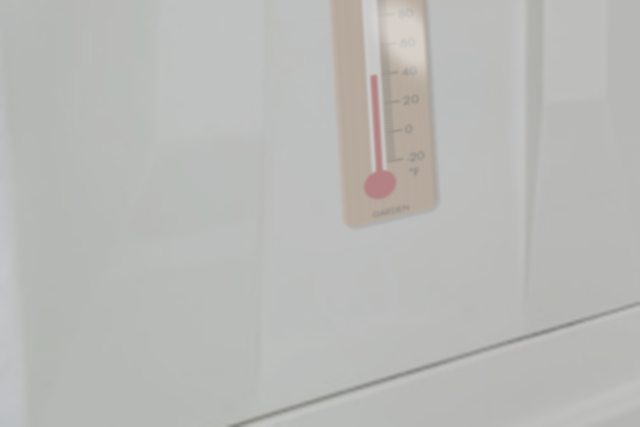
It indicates 40 °F
